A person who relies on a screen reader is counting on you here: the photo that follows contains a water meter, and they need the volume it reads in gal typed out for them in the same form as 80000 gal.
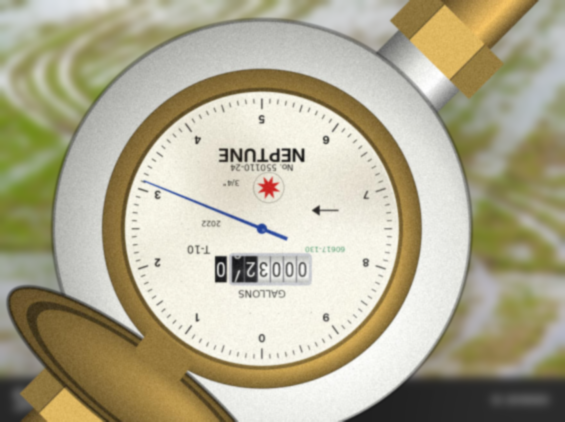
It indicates 3273.1 gal
